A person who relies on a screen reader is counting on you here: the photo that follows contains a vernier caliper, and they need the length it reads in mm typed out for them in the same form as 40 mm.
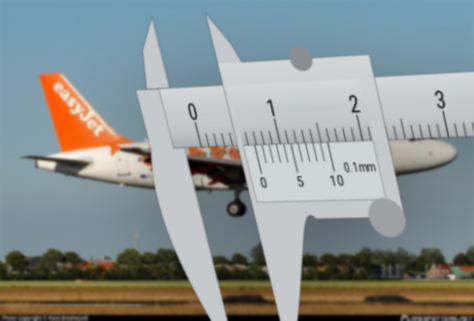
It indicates 6.8 mm
